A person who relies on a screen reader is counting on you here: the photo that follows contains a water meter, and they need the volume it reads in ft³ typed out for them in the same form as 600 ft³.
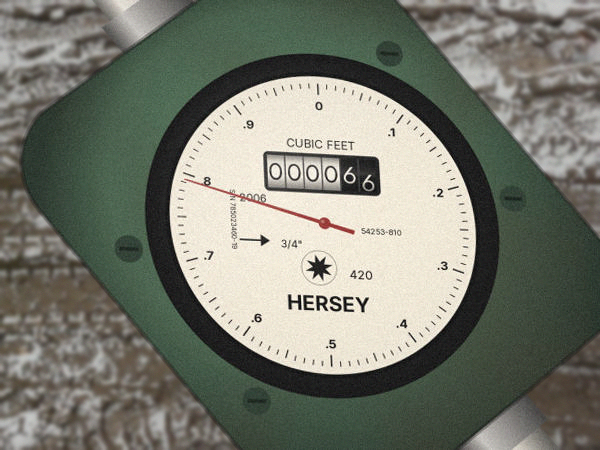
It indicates 65.79 ft³
